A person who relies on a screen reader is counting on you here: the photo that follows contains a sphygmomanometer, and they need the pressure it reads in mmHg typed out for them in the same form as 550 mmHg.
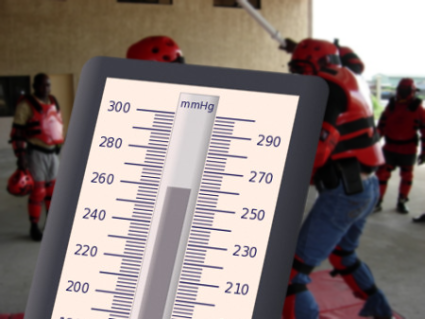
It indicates 260 mmHg
